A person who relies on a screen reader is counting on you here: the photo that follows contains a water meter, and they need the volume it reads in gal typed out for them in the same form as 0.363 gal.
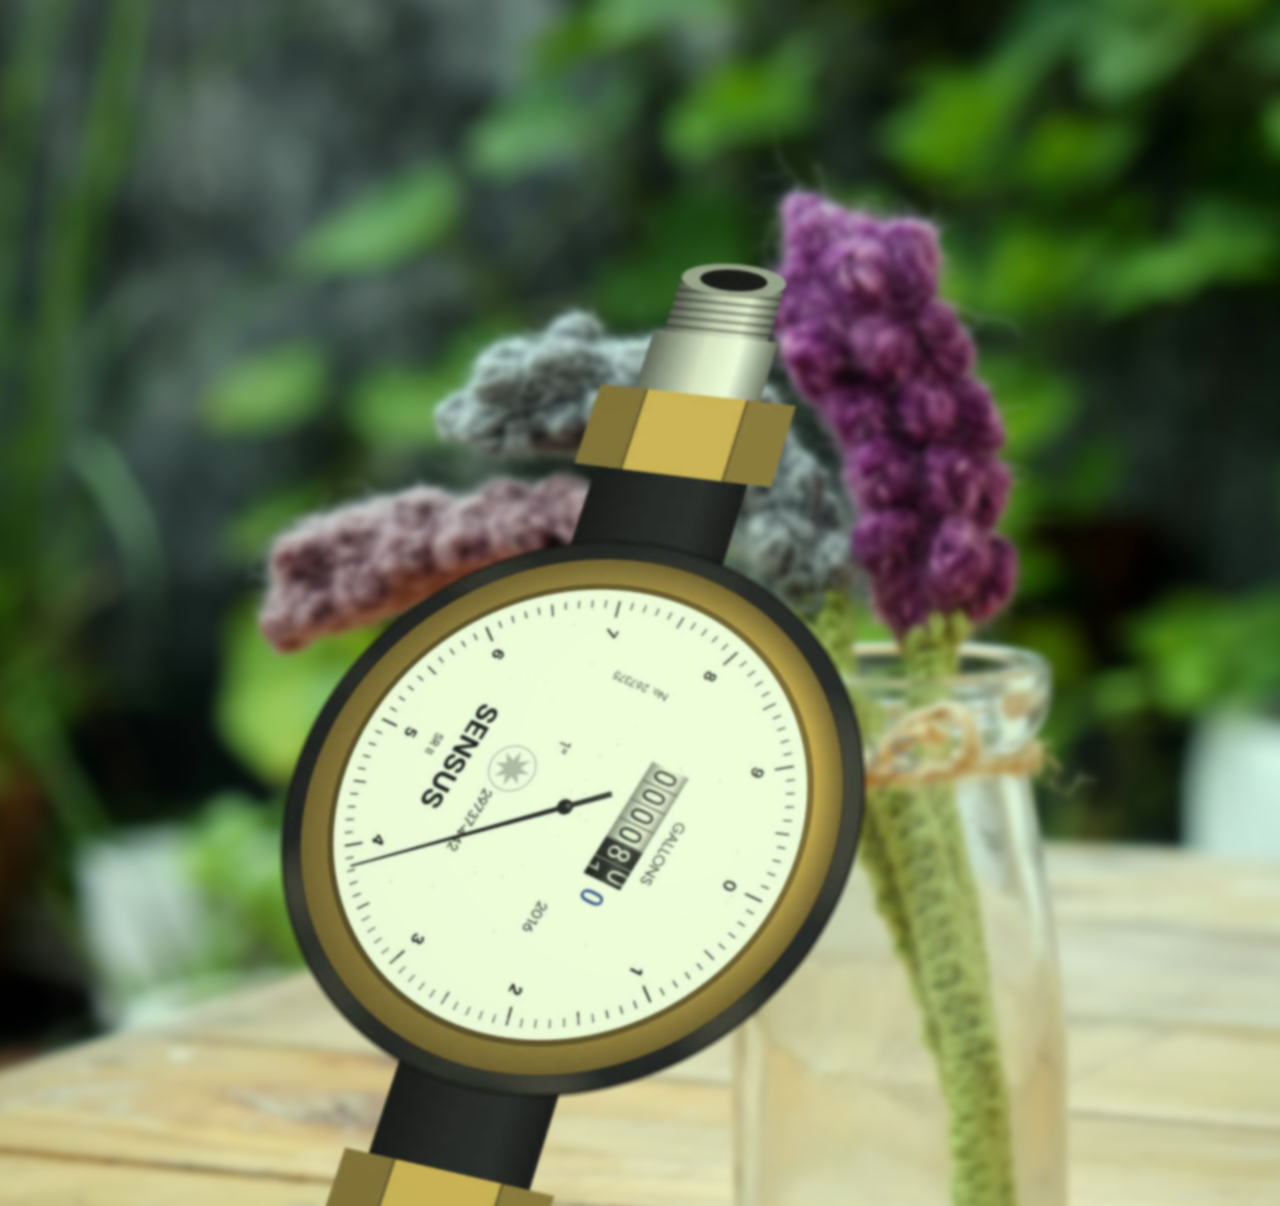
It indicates 803.8 gal
